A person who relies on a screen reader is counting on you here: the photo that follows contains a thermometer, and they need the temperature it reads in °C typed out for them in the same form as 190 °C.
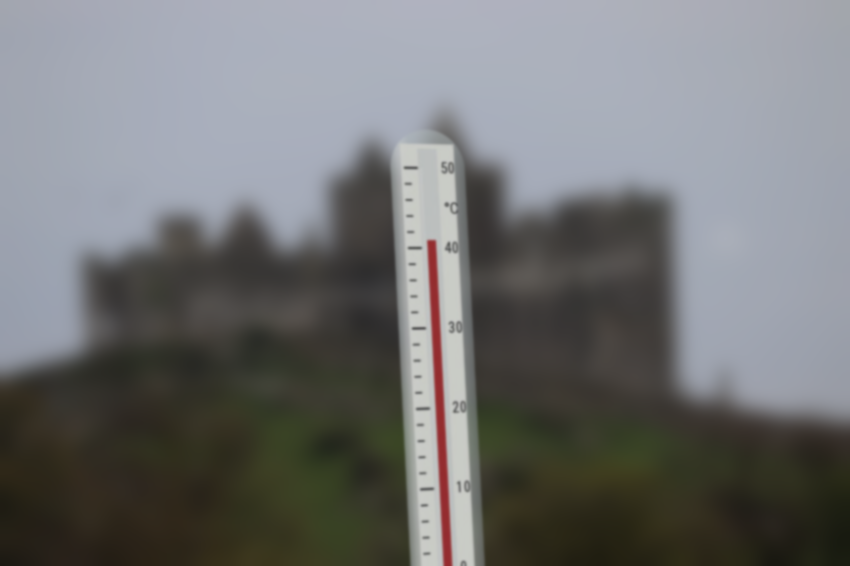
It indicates 41 °C
